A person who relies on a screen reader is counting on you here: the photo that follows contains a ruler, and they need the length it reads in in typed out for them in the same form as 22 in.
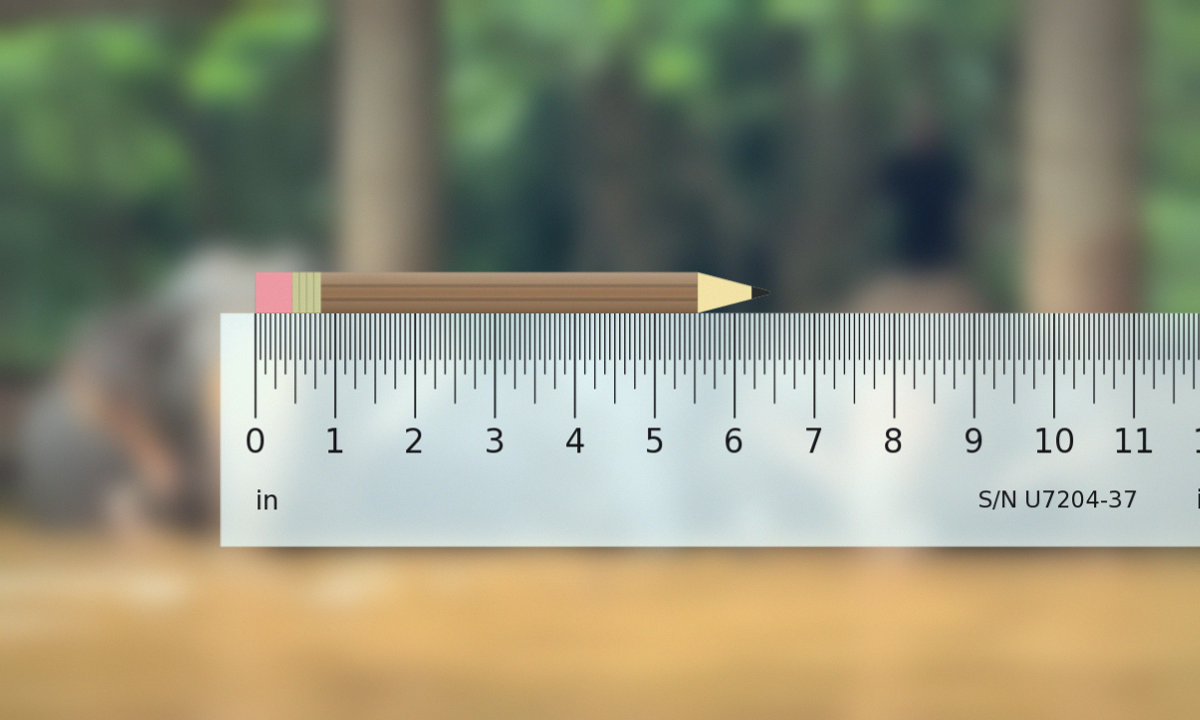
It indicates 6.4375 in
